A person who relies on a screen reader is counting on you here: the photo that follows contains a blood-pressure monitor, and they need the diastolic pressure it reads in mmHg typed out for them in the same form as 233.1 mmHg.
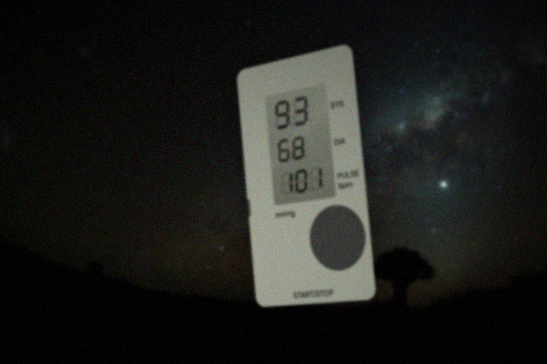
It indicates 68 mmHg
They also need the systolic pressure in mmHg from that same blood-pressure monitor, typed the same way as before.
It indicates 93 mmHg
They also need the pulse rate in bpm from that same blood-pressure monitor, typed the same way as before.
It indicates 101 bpm
